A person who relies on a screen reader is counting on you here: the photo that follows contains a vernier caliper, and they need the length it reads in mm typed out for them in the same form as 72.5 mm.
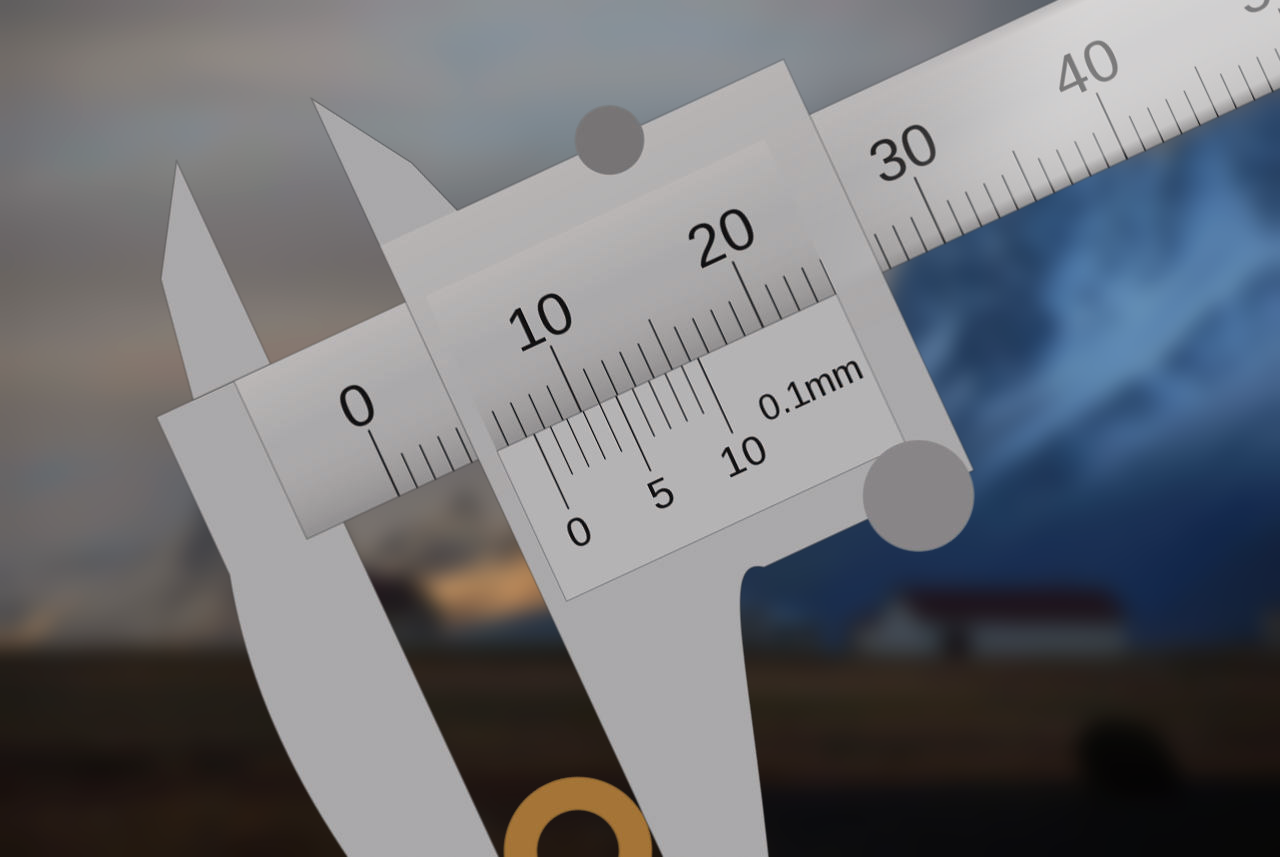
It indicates 7.4 mm
